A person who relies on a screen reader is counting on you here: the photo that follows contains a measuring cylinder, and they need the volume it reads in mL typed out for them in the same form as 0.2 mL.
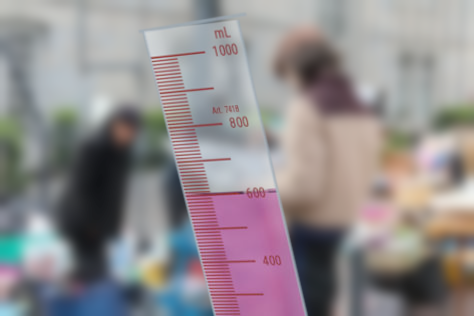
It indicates 600 mL
